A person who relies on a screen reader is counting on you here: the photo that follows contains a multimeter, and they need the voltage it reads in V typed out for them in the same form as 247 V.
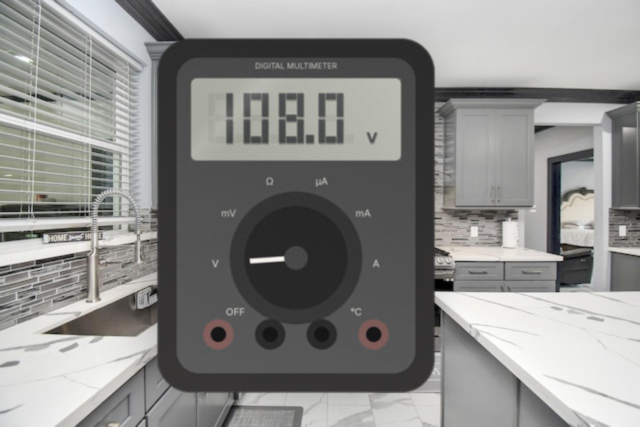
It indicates 108.0 V
